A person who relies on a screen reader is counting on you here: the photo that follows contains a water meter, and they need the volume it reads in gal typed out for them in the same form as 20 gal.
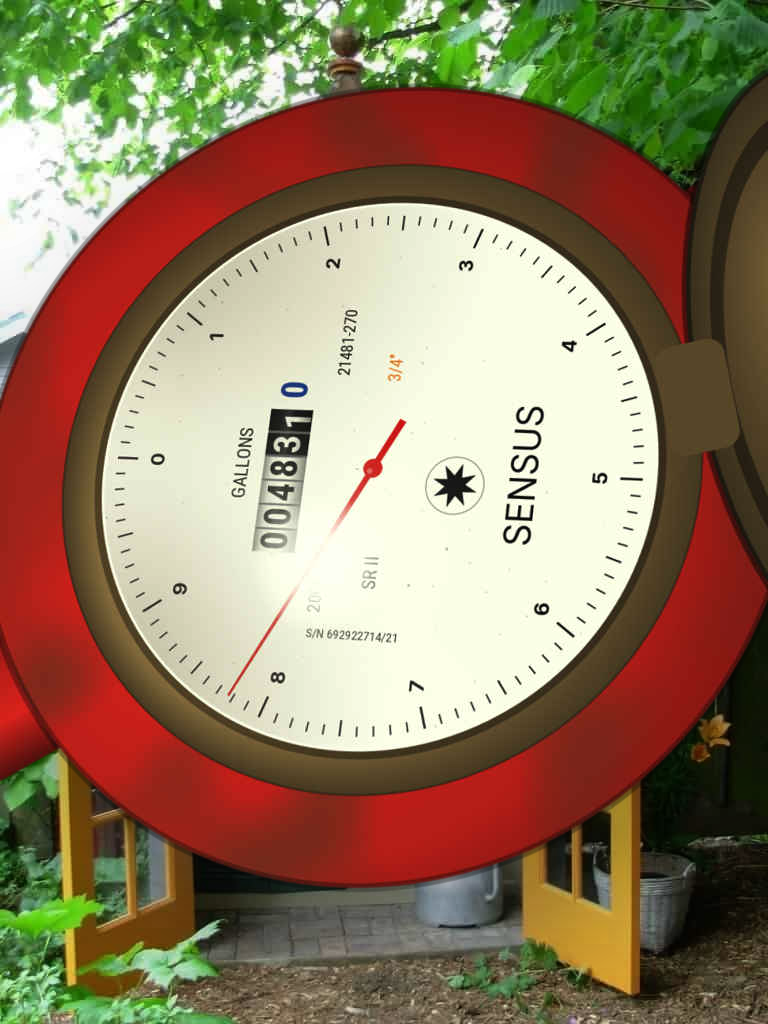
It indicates 48308.2 gal
